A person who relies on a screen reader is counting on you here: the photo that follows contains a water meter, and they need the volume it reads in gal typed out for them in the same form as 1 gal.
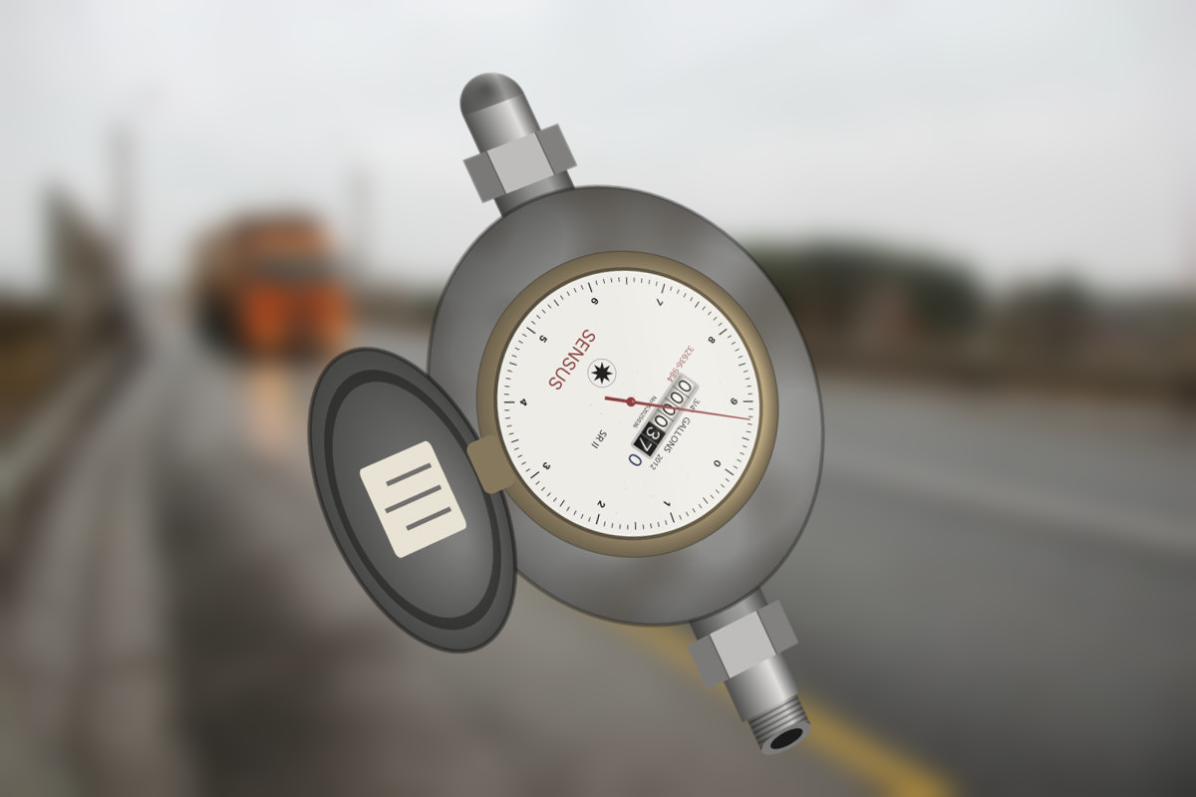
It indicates 369.2 gal
